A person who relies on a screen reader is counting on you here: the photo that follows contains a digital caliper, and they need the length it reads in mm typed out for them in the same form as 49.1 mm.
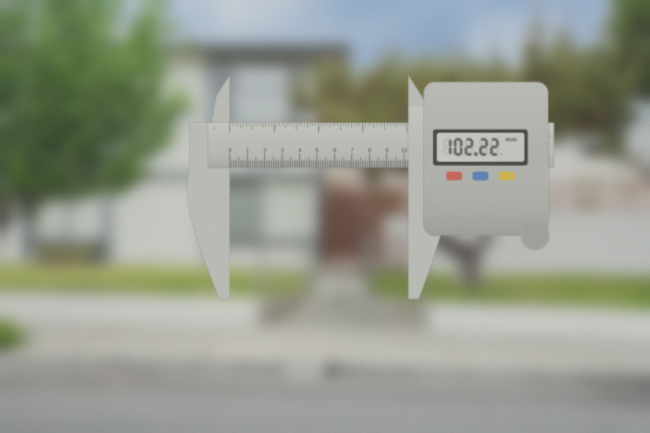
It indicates 102.22 mm
